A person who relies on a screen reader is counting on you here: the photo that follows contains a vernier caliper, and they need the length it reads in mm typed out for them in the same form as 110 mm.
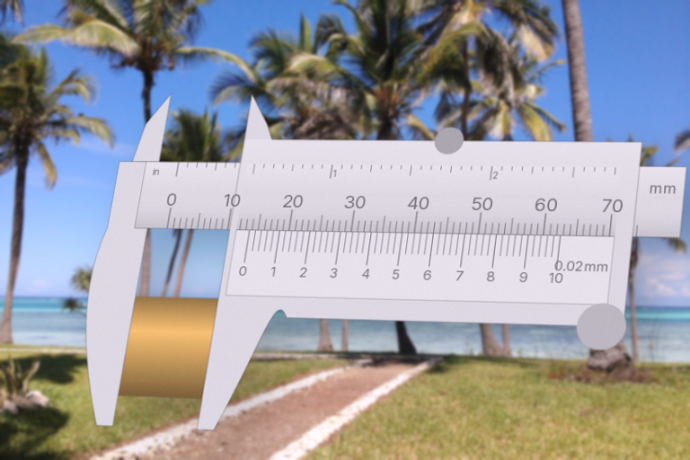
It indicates 13.6 mm
